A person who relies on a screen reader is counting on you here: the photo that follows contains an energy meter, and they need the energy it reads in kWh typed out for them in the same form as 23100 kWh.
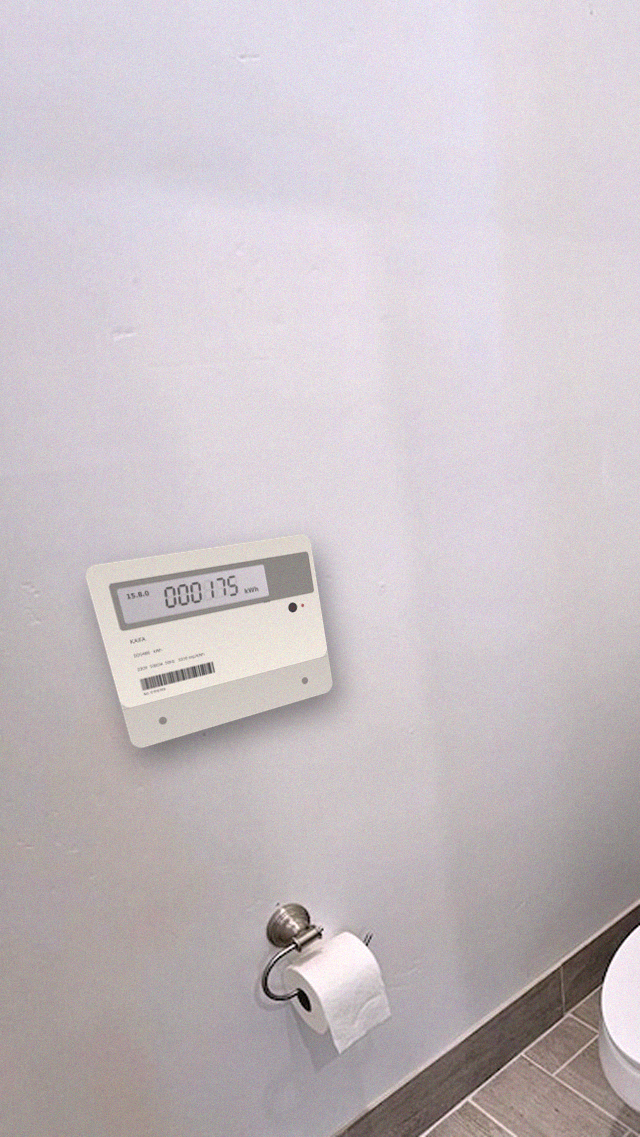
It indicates 175 kWh
